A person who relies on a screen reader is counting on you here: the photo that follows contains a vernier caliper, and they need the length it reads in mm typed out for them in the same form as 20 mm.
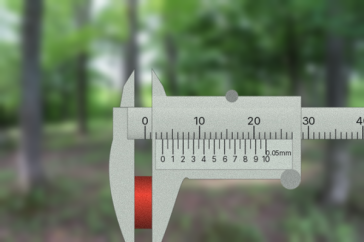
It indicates 3.2 mm
